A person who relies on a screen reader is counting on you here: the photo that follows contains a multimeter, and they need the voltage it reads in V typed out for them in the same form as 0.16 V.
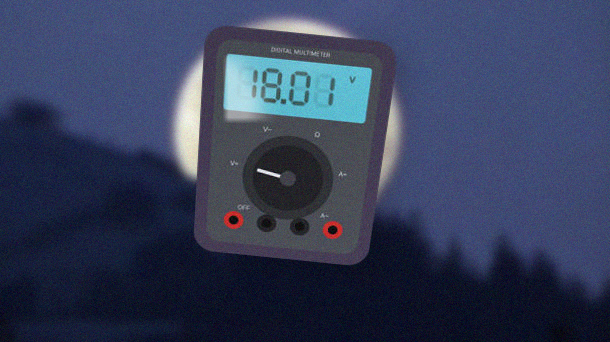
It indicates 18.01 V
